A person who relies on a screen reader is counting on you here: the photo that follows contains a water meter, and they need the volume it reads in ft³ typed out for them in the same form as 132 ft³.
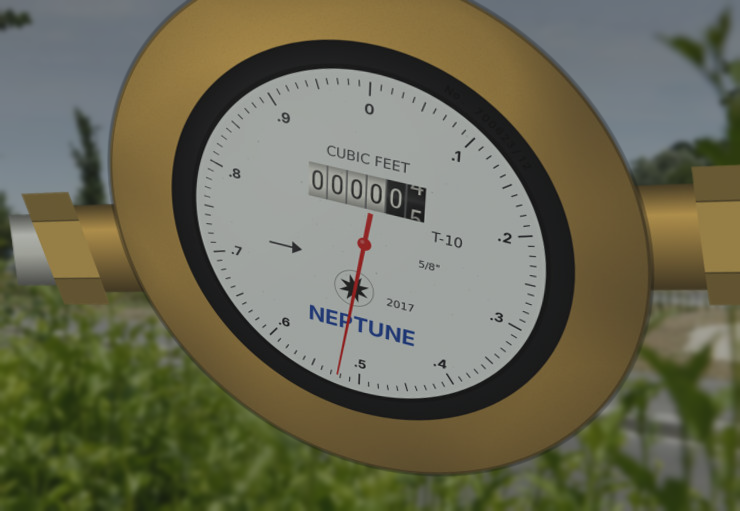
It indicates 4.52 ft³
